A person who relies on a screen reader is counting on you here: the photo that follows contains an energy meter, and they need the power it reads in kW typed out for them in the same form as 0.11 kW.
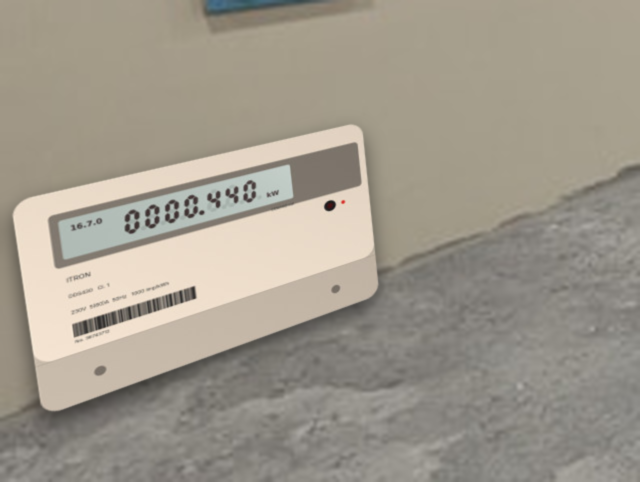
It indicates 0.440 kW
